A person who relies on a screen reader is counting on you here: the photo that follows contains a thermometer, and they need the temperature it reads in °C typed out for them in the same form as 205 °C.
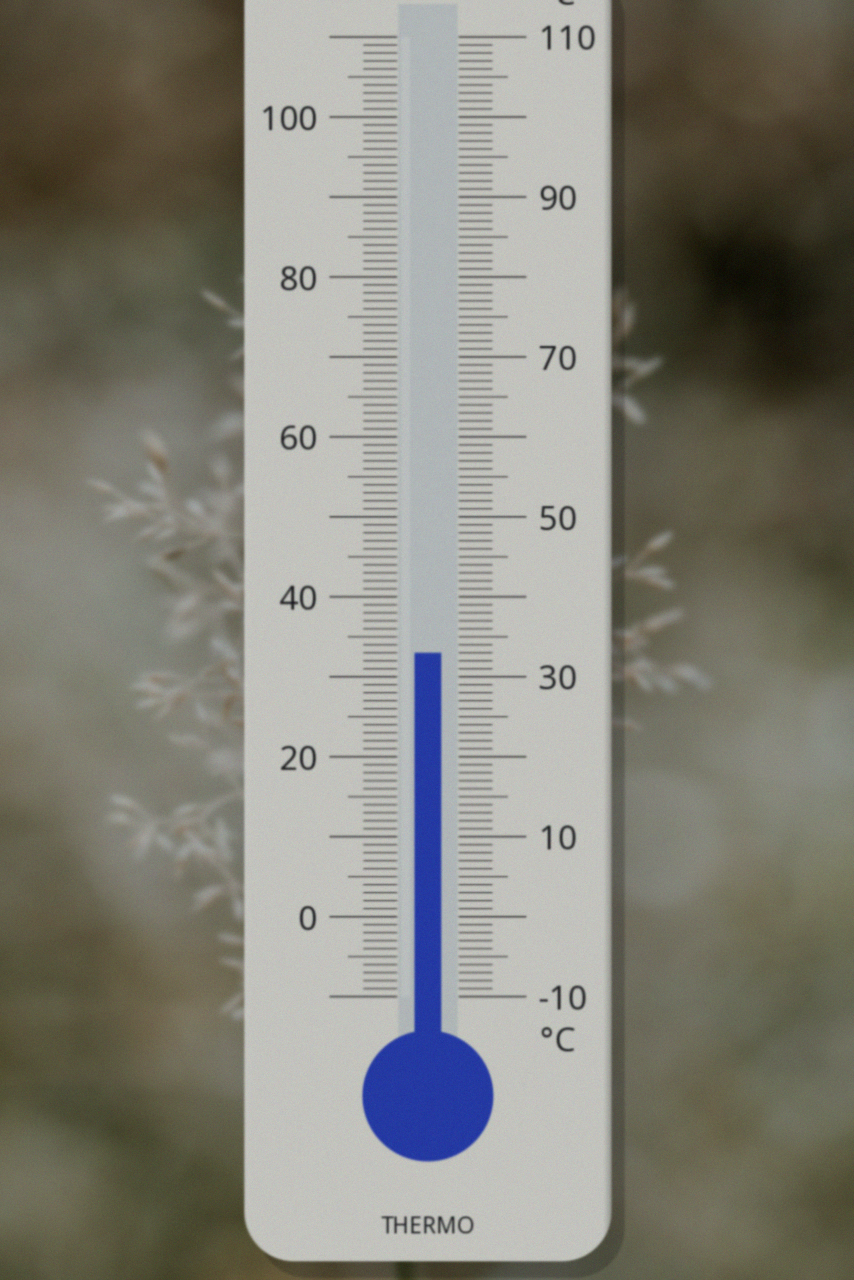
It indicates 33 °C
